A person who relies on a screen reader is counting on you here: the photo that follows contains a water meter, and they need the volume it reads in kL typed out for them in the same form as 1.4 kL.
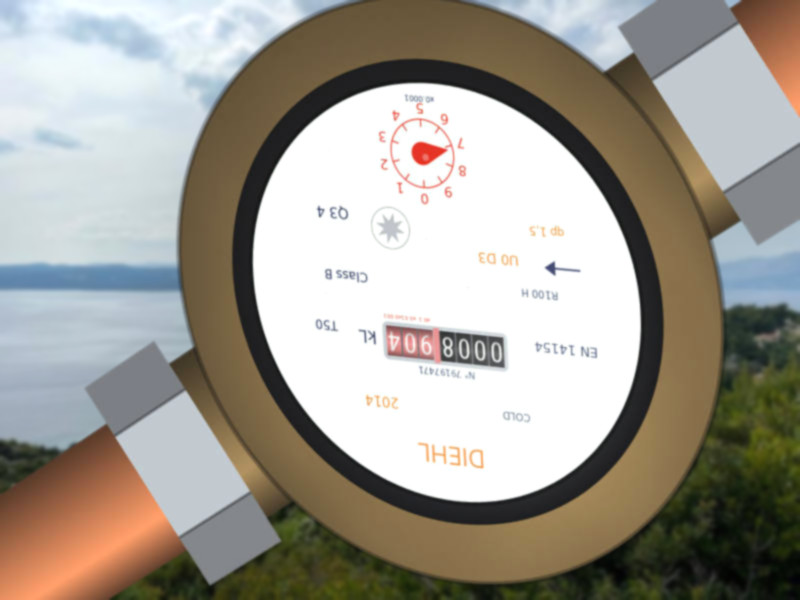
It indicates 8.9047 kL
